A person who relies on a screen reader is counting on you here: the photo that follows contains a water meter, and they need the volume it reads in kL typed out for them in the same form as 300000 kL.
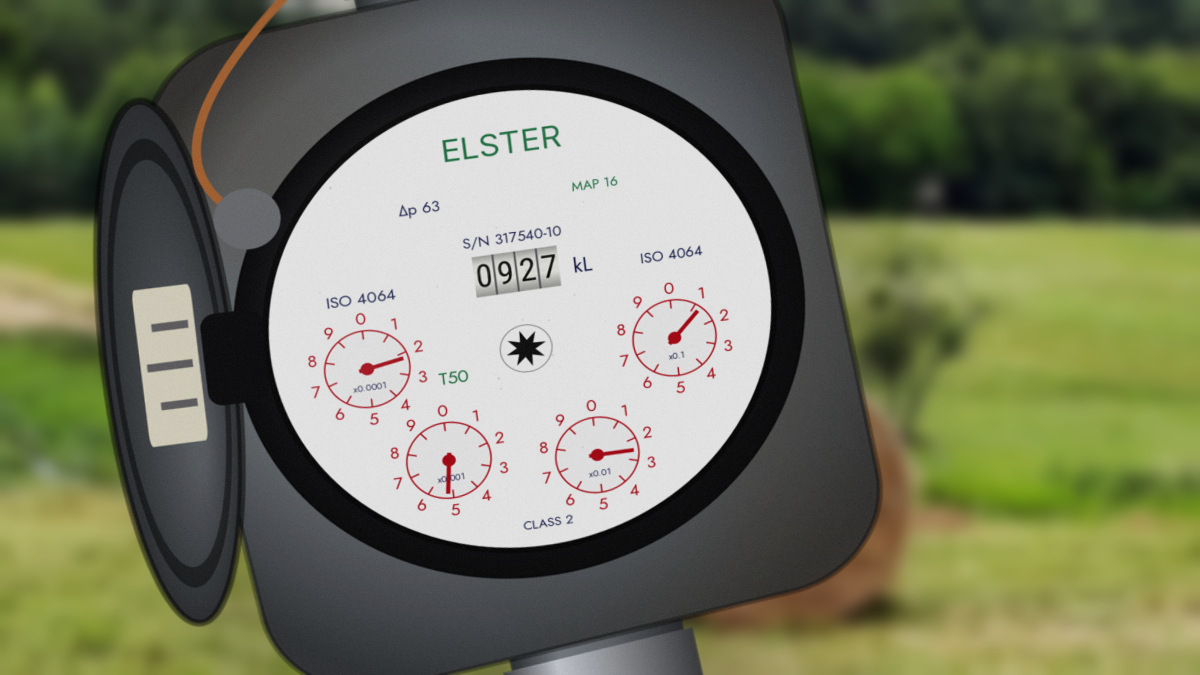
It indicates 927.1252 kL
